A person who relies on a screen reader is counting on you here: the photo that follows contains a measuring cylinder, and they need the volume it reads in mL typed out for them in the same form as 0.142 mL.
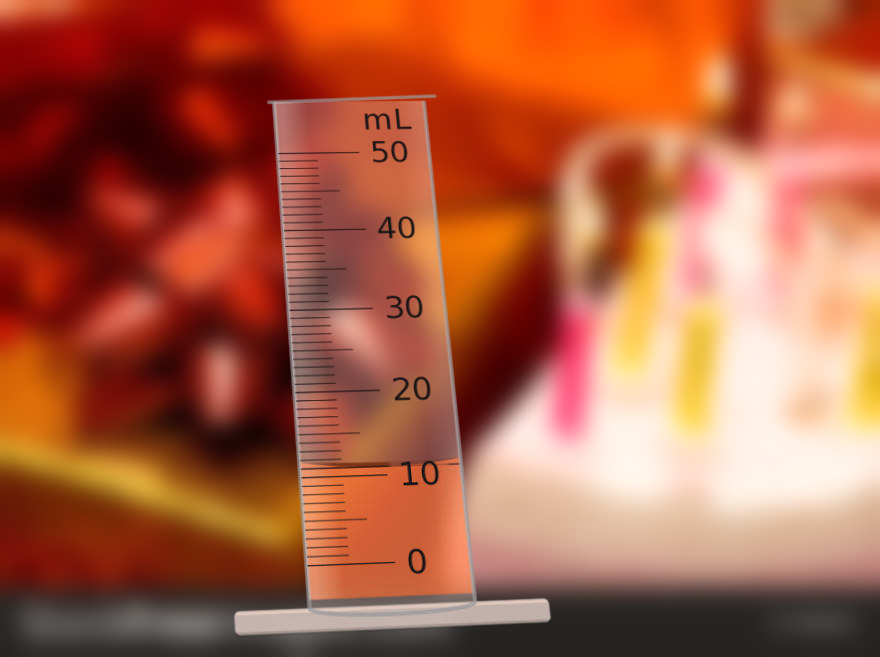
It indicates 11 mL
